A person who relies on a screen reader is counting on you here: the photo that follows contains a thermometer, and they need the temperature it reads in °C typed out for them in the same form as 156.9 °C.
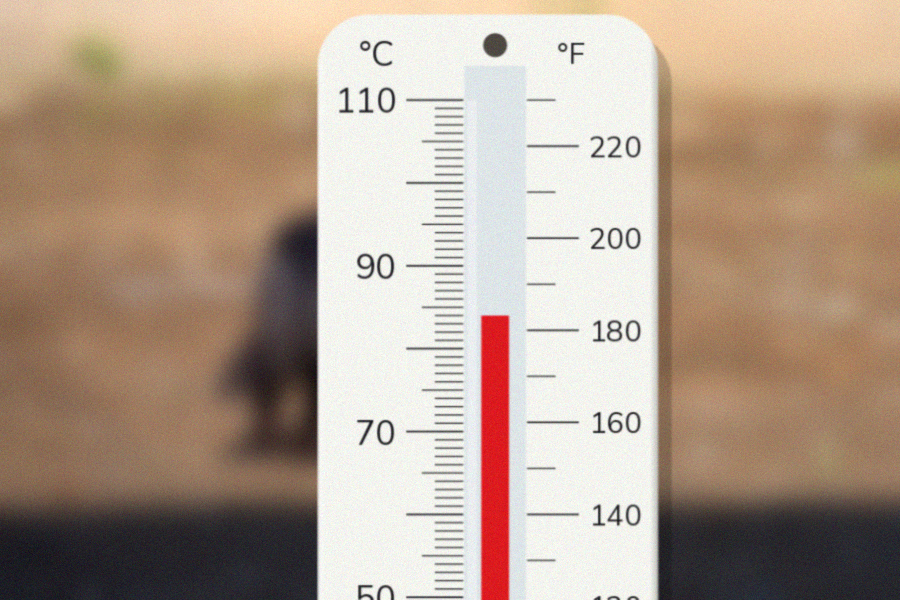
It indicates 84 °C
